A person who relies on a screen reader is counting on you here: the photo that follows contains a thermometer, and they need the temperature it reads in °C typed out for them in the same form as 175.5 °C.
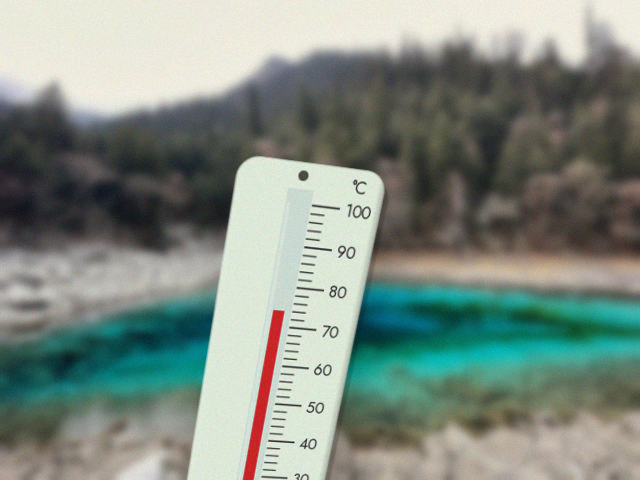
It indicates 74 °C
